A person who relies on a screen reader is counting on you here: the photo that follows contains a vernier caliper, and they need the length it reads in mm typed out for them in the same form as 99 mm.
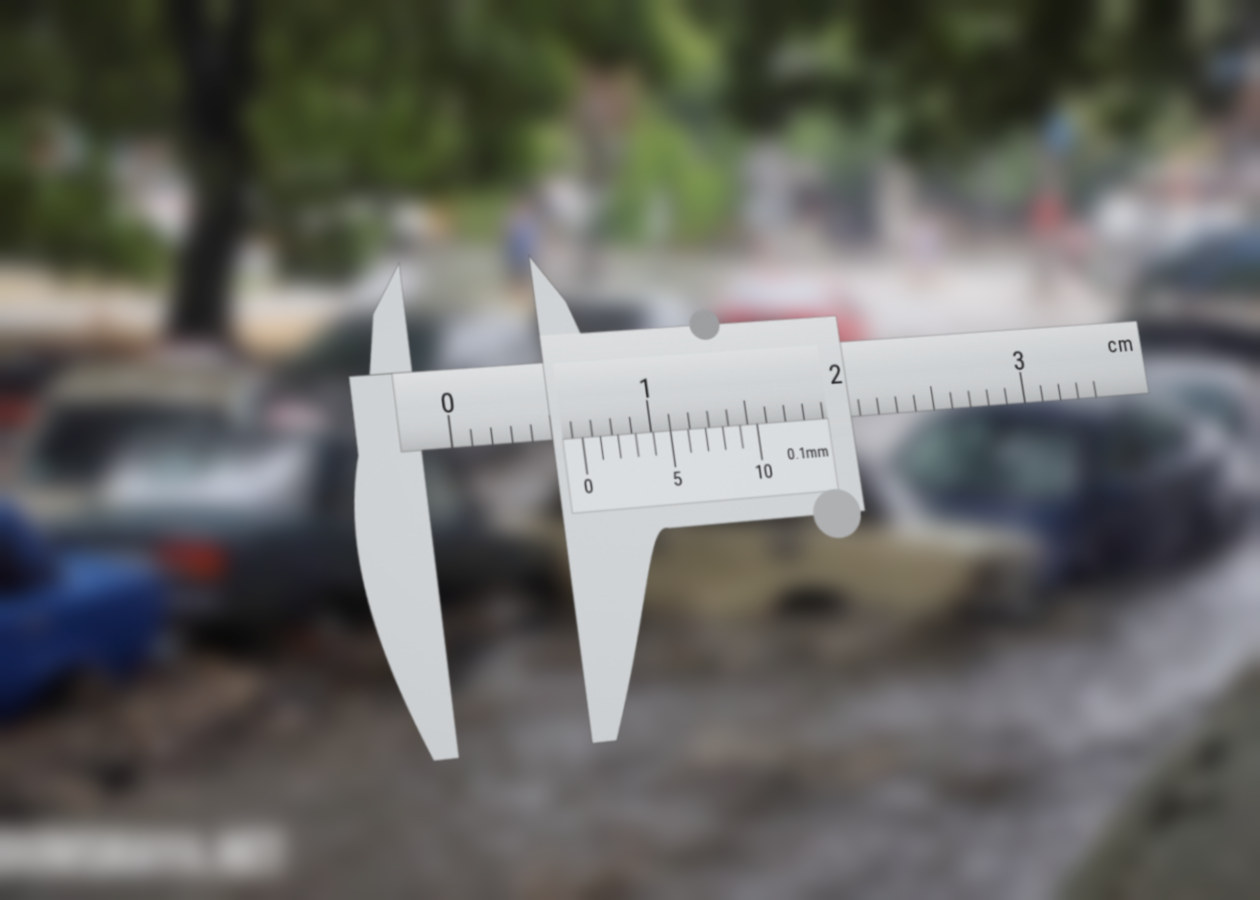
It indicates 6.5 mm
